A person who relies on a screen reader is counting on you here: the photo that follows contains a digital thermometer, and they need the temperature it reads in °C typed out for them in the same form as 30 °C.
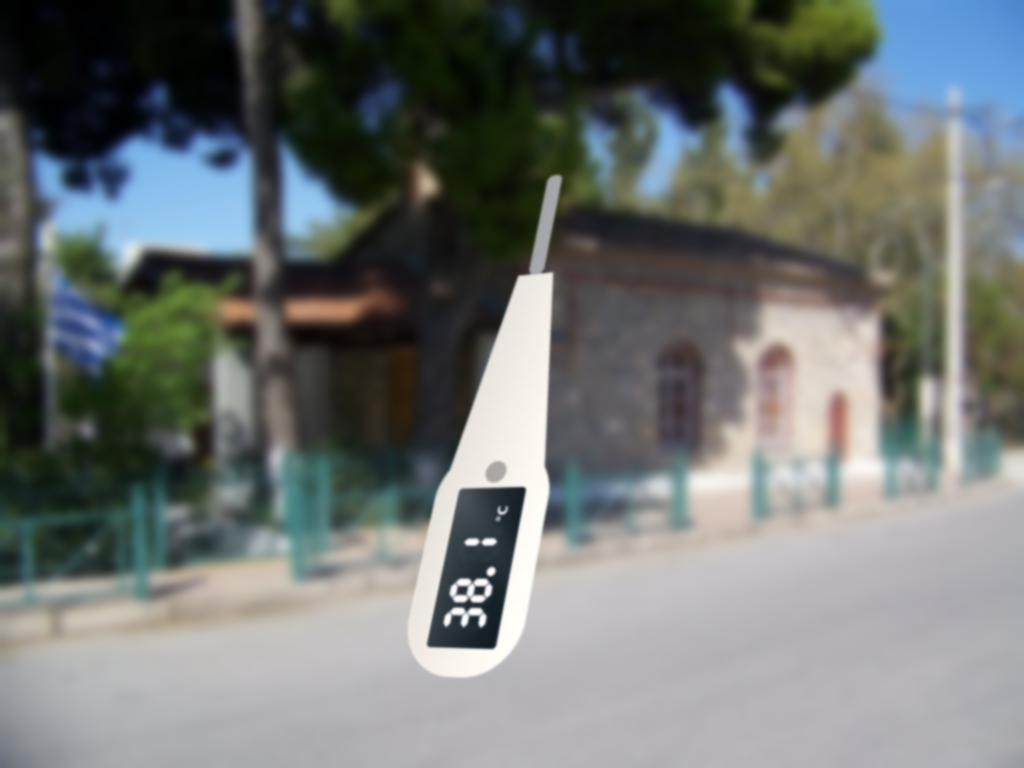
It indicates 38.1 °C
